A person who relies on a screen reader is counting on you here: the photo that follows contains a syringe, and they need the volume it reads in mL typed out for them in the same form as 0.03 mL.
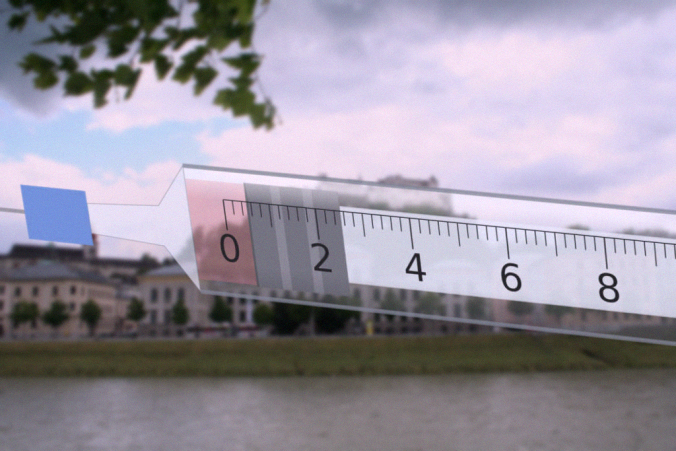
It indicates 0.5 mL
